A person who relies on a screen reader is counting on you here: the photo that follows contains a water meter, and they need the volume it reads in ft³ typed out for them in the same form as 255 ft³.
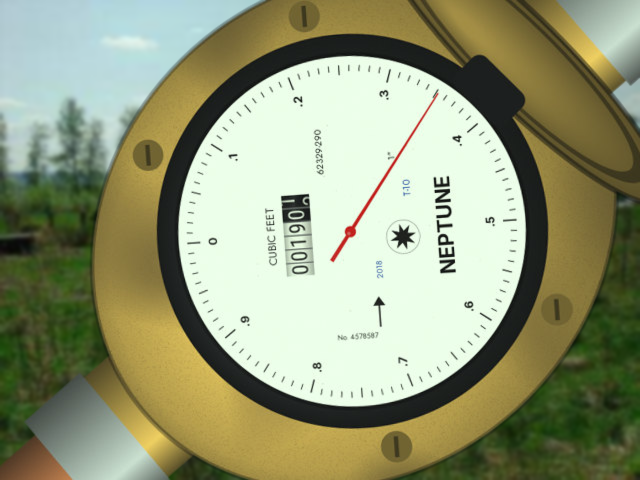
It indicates 1901.35 ft³
